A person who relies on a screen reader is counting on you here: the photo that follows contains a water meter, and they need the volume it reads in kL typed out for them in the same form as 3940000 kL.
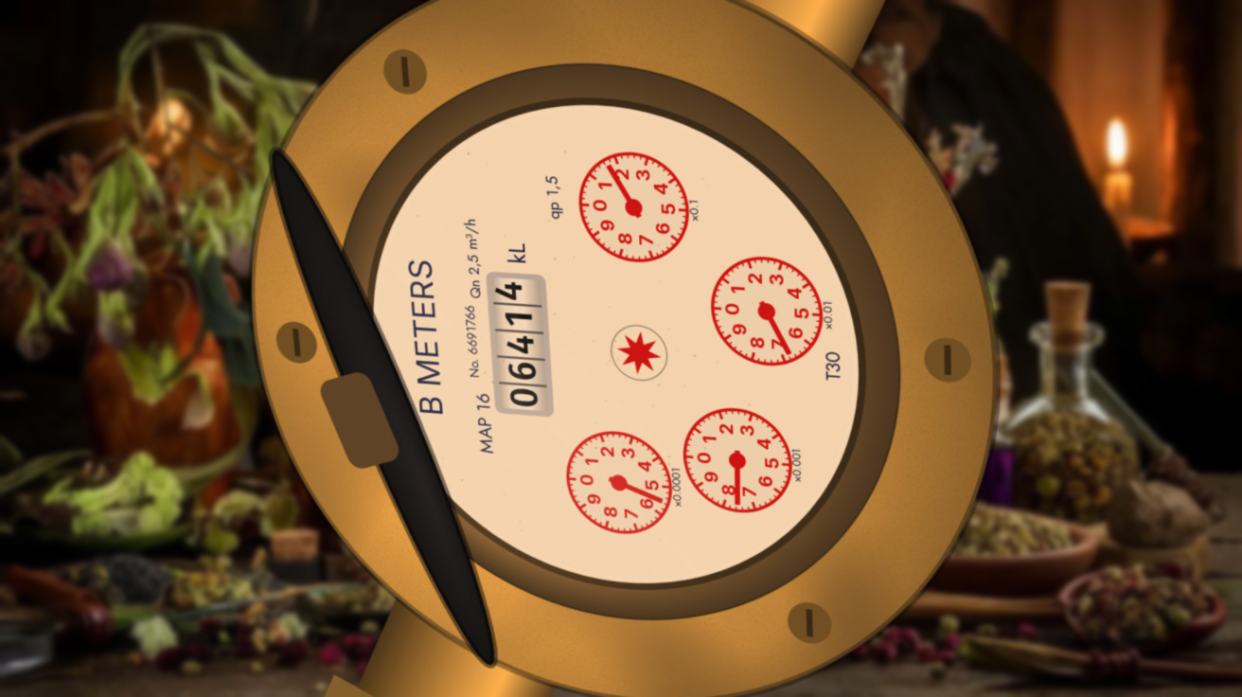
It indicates 6414.1675 kL
